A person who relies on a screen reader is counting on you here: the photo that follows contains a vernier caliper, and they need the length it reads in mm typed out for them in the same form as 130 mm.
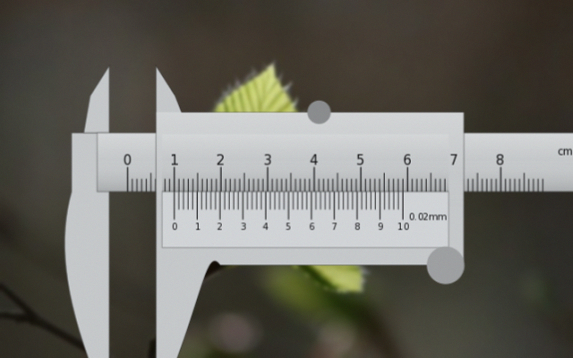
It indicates 10.0 mm
